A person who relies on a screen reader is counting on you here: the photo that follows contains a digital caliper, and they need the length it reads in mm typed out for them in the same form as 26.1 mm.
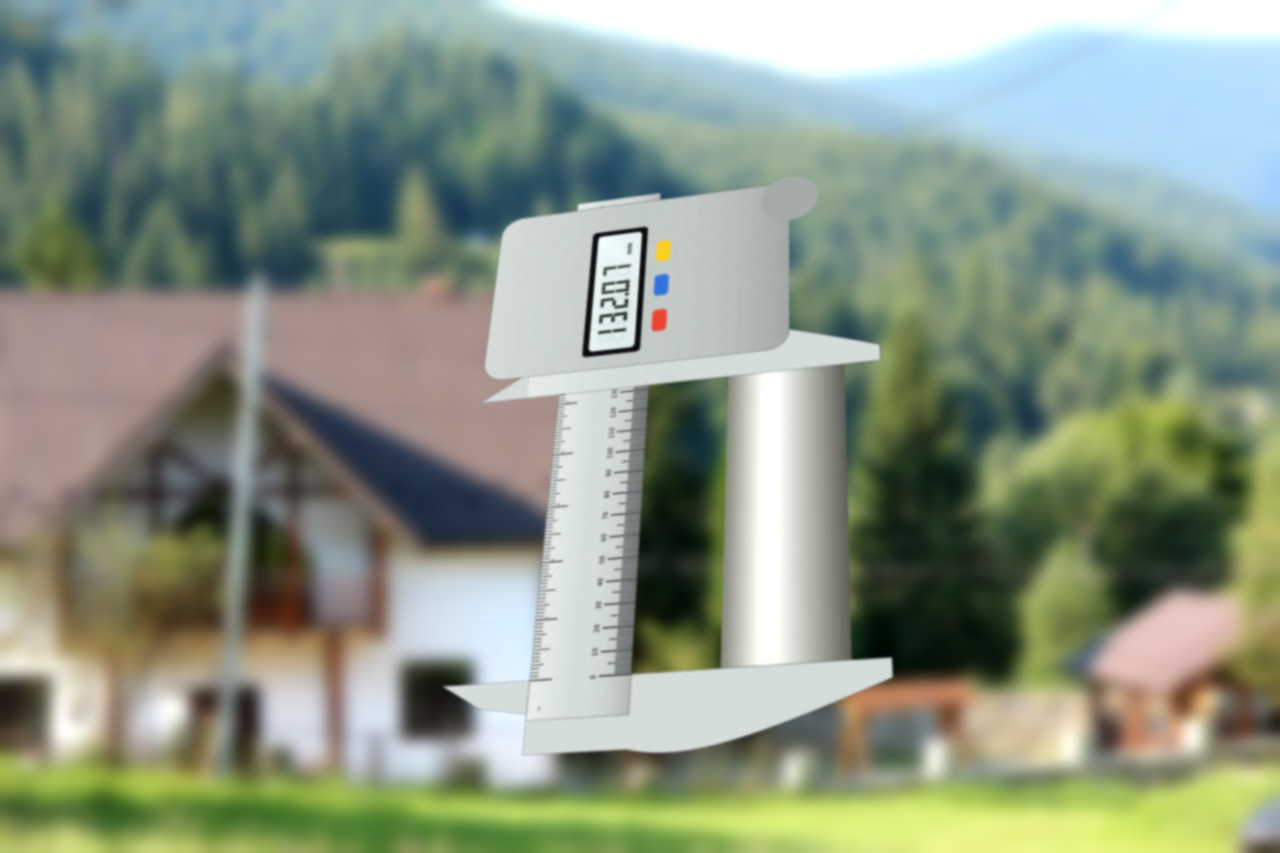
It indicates 132.07 mm
